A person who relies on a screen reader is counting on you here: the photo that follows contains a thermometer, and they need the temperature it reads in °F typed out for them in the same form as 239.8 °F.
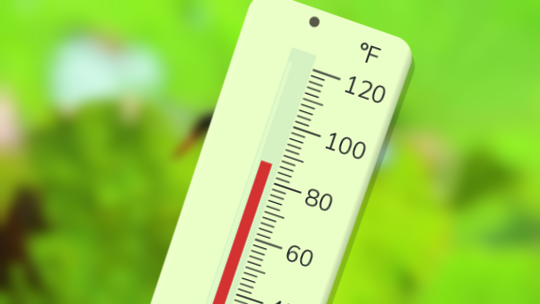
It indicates 86 °F
